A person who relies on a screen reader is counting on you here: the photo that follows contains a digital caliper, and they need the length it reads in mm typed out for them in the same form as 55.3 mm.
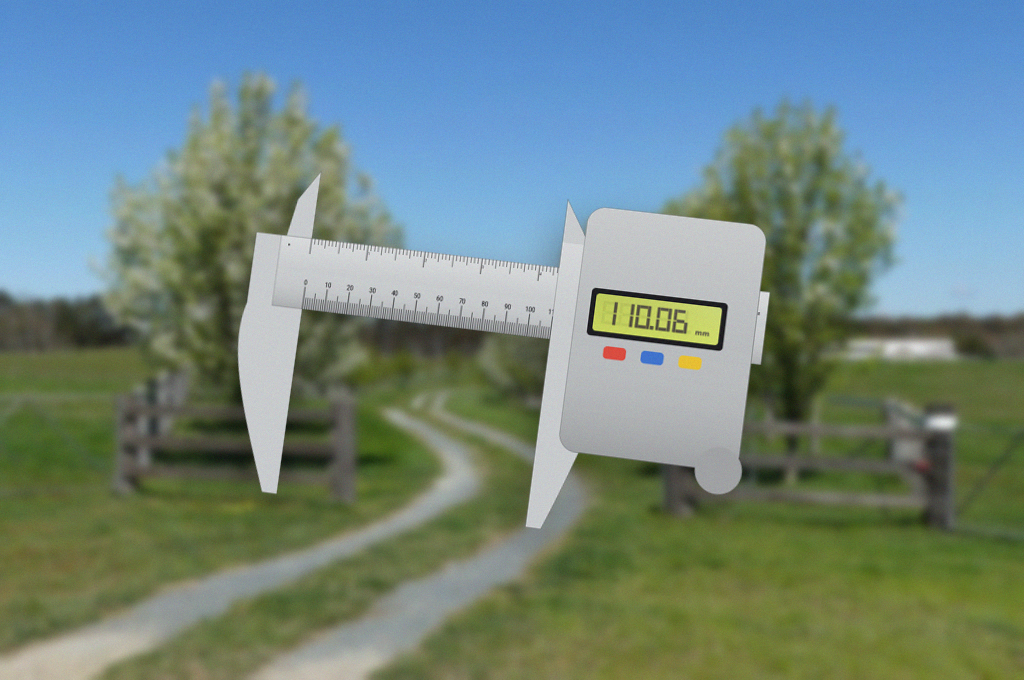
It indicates 110.06 mm
